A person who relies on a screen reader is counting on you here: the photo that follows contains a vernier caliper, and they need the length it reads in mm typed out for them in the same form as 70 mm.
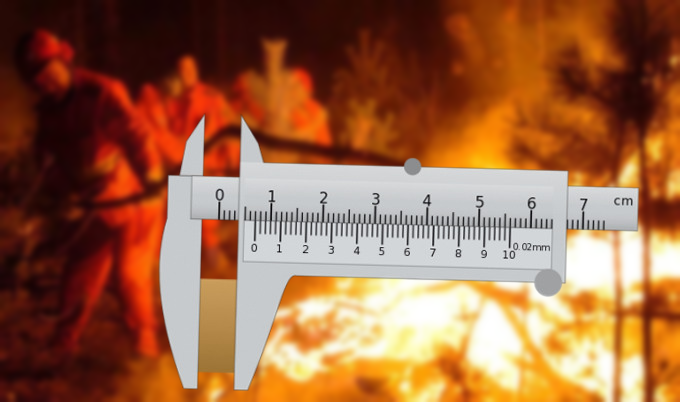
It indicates 7.0 mm
